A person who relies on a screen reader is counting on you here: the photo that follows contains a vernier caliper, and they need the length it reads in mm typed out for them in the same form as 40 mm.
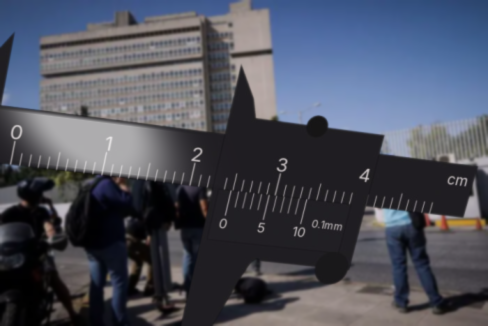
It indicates 24.8 mm
